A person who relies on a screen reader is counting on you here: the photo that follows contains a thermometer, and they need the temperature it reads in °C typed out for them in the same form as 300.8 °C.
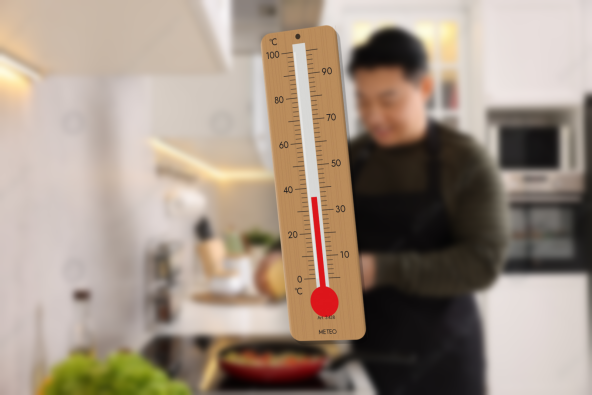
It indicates 36 °C
